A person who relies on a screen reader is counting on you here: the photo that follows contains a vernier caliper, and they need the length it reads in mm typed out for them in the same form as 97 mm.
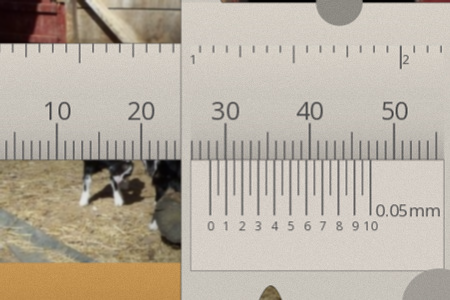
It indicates 28.2 mm
